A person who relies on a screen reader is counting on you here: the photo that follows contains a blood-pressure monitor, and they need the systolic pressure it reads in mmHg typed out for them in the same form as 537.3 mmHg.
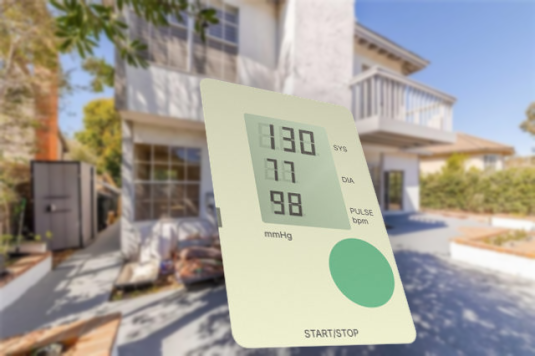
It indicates 130 mmHg
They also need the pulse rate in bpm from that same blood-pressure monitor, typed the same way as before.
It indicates 98 bpm
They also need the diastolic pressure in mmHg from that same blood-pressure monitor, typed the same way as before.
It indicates 77 mmHg
